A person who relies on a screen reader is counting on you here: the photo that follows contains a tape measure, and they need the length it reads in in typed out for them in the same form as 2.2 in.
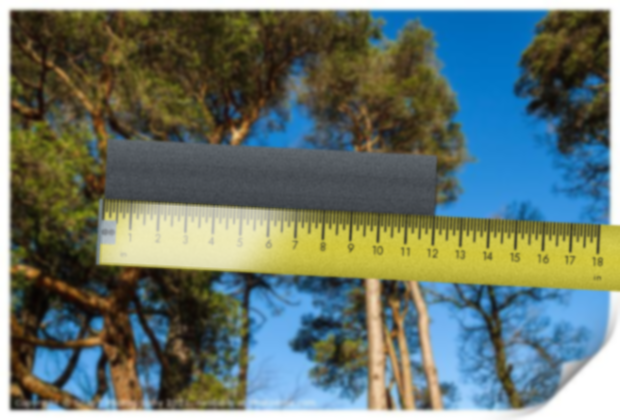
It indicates 12 in
